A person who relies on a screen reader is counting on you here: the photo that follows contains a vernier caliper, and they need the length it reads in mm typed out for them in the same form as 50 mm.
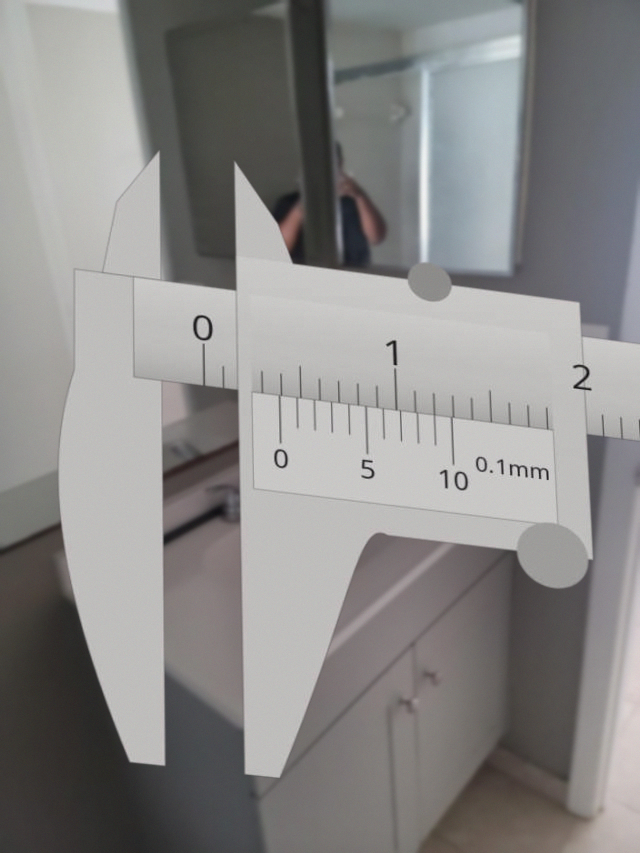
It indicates 3.9 mm
